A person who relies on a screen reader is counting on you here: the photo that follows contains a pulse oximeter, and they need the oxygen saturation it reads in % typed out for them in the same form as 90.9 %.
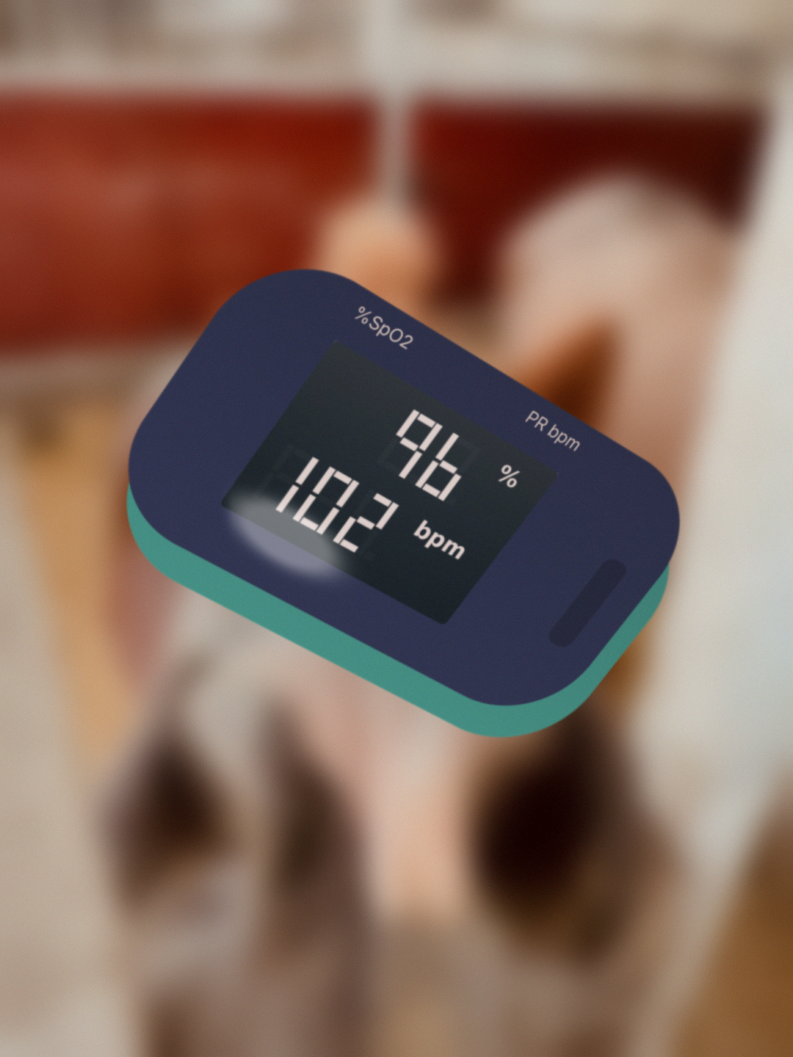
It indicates 96 %
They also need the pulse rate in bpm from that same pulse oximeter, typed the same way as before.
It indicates 102 bpm
